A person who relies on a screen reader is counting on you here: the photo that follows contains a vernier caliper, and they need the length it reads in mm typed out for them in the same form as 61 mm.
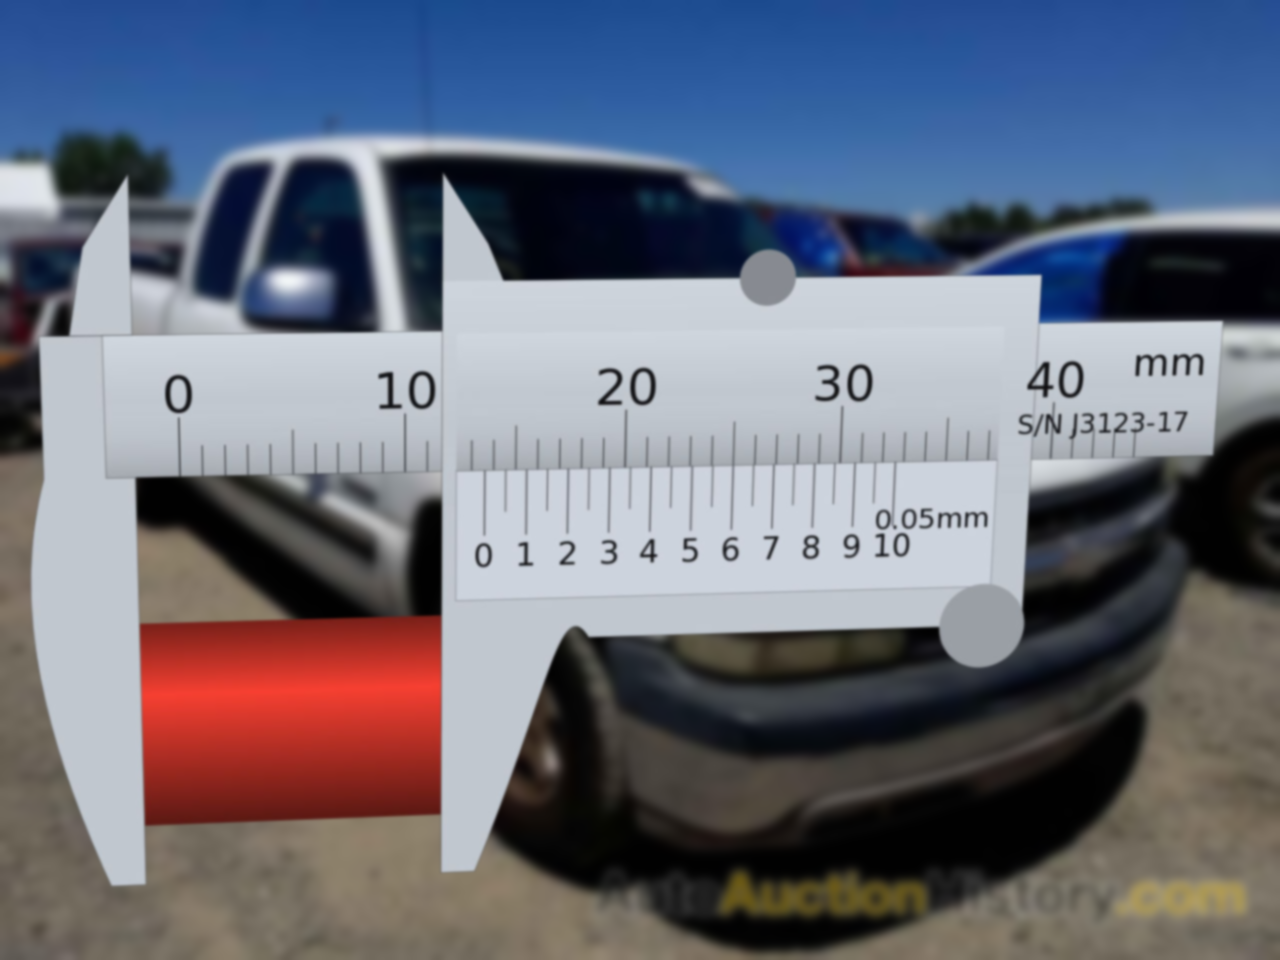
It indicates 13.6 mm
